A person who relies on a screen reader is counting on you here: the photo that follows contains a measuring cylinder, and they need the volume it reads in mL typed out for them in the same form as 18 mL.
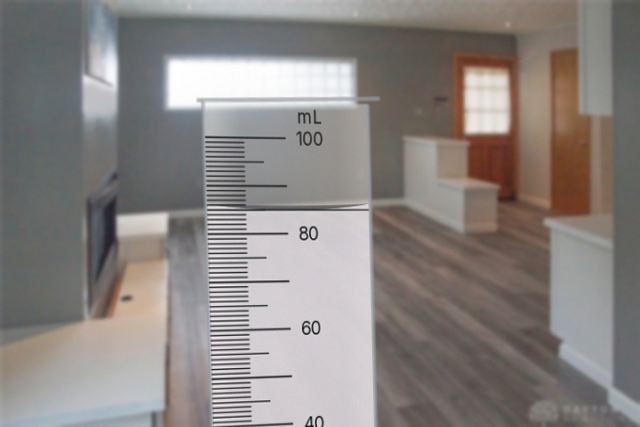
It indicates 85 mL
